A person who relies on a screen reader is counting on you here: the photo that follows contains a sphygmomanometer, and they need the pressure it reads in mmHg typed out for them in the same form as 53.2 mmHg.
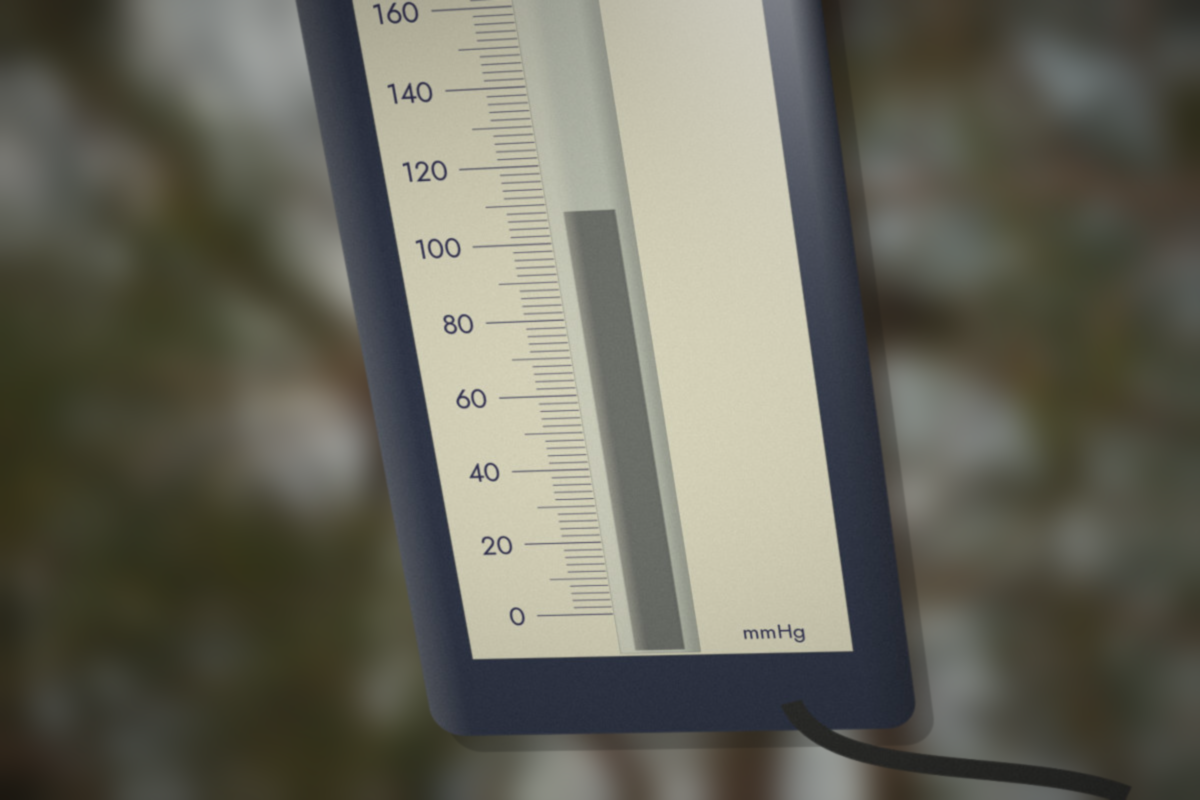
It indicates 108 mmHg
